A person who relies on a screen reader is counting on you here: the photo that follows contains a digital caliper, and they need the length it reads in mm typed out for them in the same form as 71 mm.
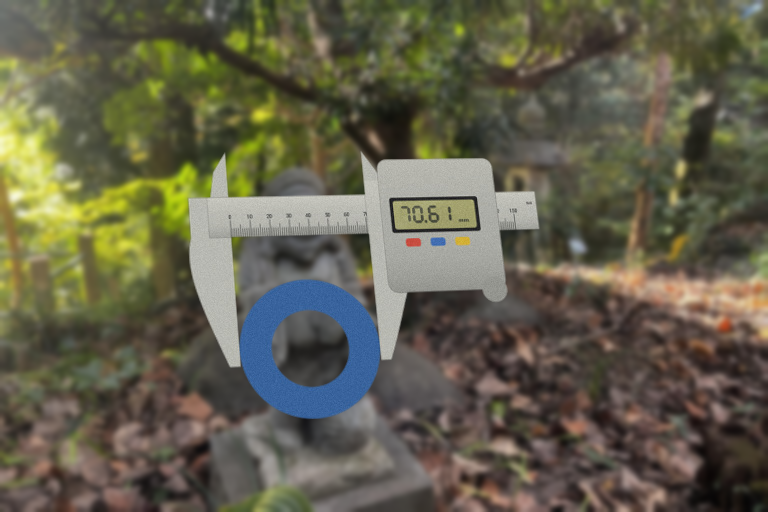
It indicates 70.61 mm
